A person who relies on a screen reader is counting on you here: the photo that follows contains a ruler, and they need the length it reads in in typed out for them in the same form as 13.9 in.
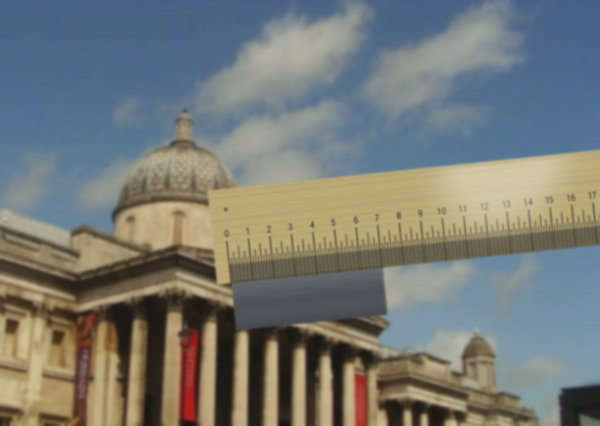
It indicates 7 in
